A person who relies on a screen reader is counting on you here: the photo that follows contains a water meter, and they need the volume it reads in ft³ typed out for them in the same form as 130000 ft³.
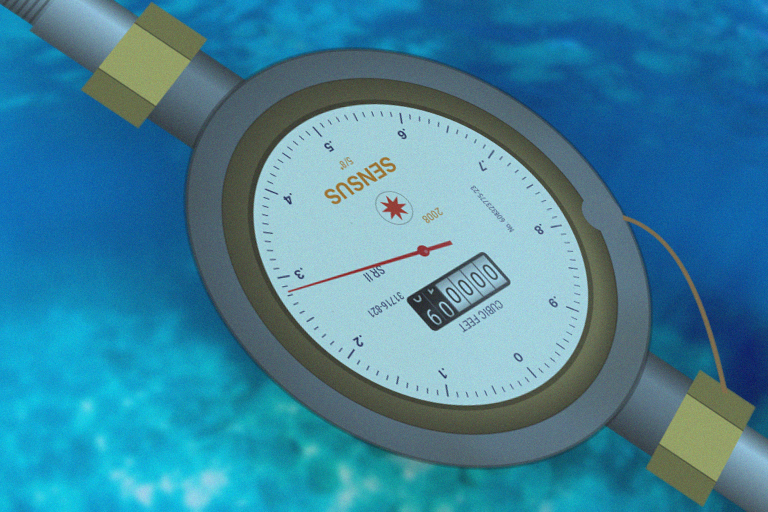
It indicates 9.28 ft³
